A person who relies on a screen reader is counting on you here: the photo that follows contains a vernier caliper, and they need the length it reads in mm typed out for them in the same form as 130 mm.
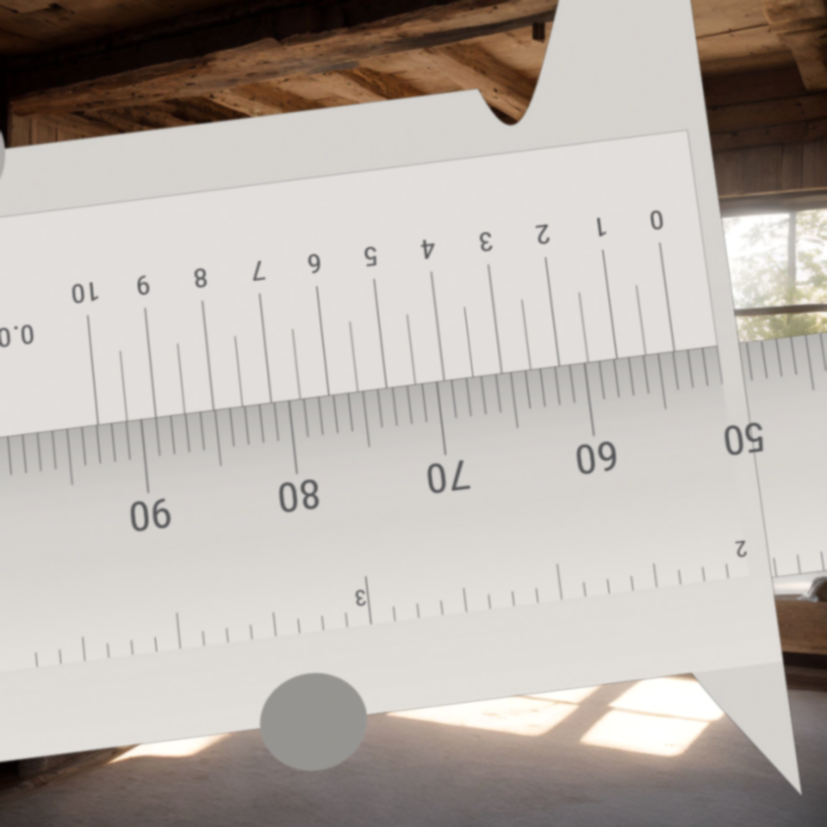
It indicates 53.9 mm
